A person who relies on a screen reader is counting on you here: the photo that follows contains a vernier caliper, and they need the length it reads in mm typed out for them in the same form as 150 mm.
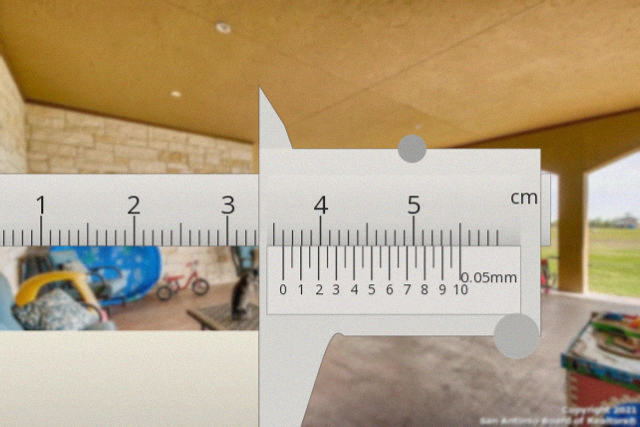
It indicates 36.0 mm
